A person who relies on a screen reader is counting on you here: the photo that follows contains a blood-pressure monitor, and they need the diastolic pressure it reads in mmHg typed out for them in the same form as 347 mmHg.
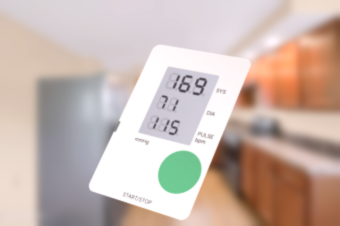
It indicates 71 mmHg
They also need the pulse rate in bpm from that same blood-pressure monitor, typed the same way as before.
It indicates 115 bpm
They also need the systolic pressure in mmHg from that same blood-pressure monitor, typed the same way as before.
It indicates 169 mmHg
